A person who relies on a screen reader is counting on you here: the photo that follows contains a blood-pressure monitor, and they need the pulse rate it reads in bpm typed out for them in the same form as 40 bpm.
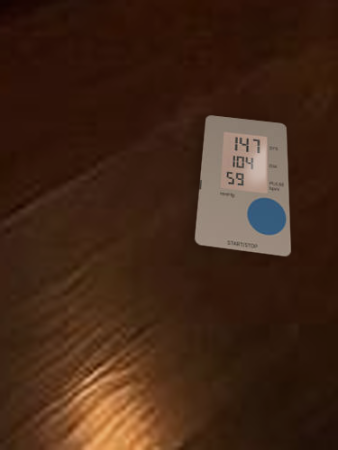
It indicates 59 bpm
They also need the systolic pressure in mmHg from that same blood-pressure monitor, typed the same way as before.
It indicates 147 mmHg
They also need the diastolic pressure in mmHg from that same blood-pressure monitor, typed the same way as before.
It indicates 104 mmHg
